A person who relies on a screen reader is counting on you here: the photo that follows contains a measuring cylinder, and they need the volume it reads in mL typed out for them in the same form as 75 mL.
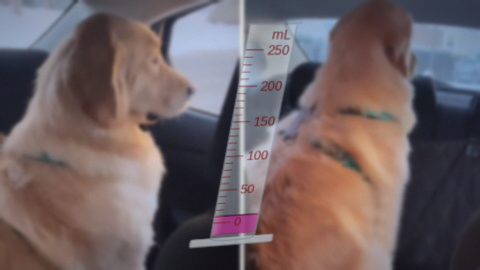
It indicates 10 mL
